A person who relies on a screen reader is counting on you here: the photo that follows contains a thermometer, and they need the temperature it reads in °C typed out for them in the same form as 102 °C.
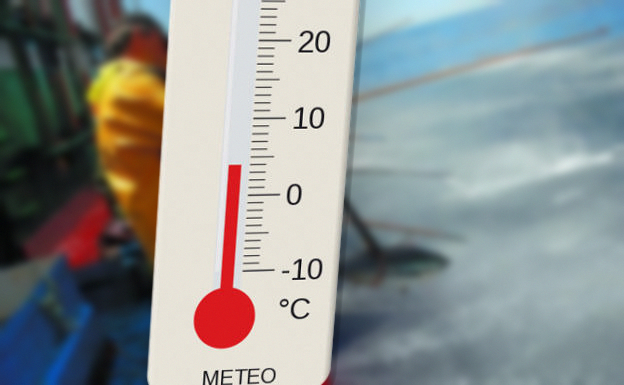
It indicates 4 °C
